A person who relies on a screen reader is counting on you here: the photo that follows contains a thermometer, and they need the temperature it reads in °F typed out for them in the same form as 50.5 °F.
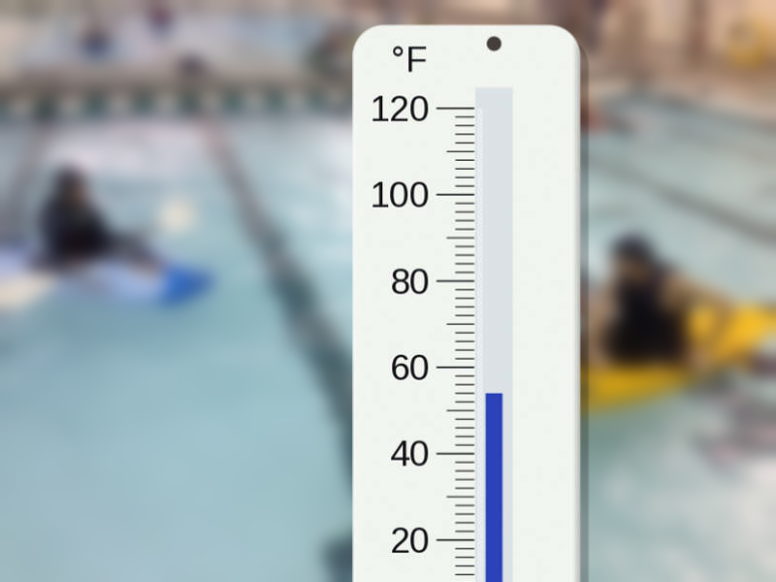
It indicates 54 °F
